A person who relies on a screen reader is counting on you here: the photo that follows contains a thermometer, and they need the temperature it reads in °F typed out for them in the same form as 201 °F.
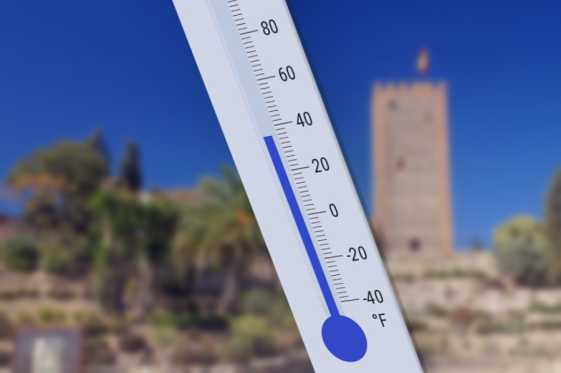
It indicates 36 °F
